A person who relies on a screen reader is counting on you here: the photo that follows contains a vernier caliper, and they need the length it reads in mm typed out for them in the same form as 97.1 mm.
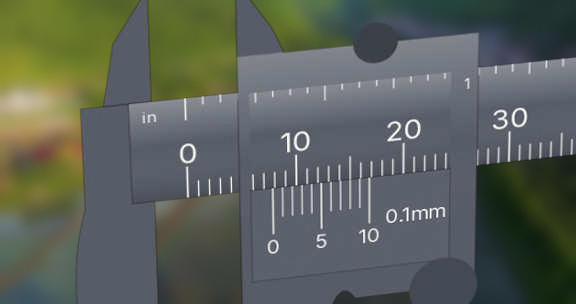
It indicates 7.8 mm
